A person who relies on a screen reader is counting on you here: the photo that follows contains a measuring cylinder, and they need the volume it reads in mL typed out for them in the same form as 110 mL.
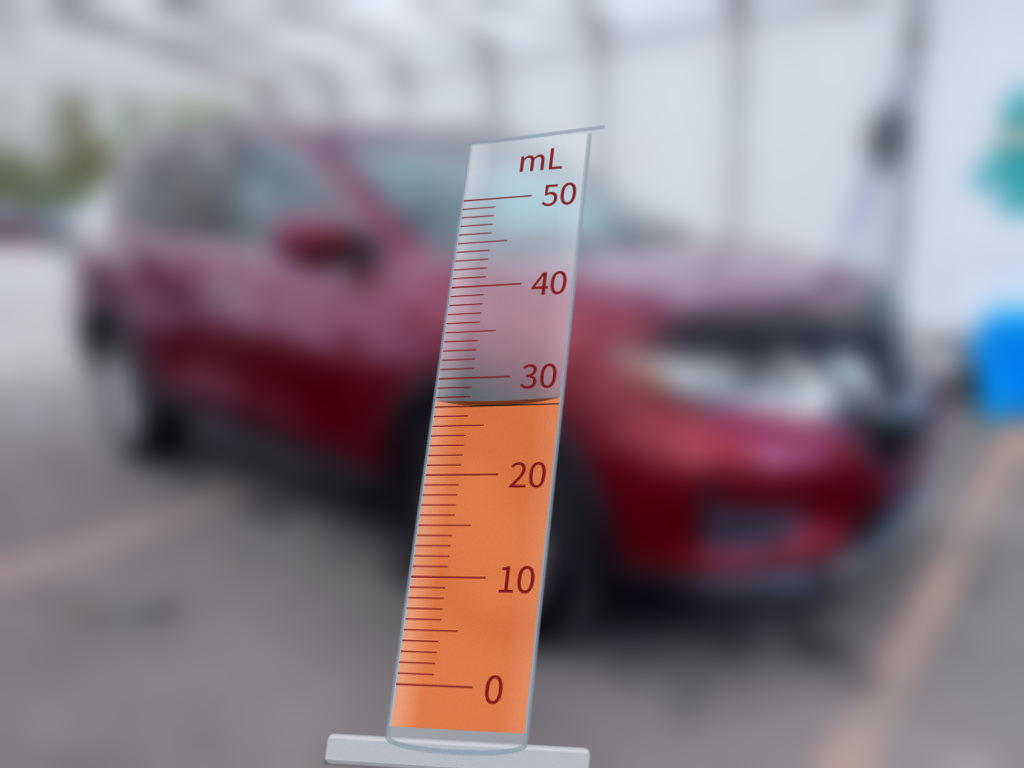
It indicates 27 mL
